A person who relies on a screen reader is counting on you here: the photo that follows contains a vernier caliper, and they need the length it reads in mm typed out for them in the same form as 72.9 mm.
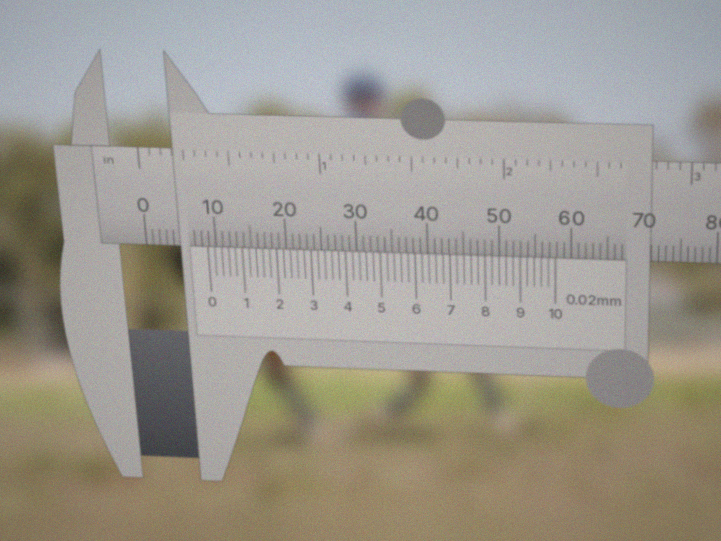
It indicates 8.8 mm
